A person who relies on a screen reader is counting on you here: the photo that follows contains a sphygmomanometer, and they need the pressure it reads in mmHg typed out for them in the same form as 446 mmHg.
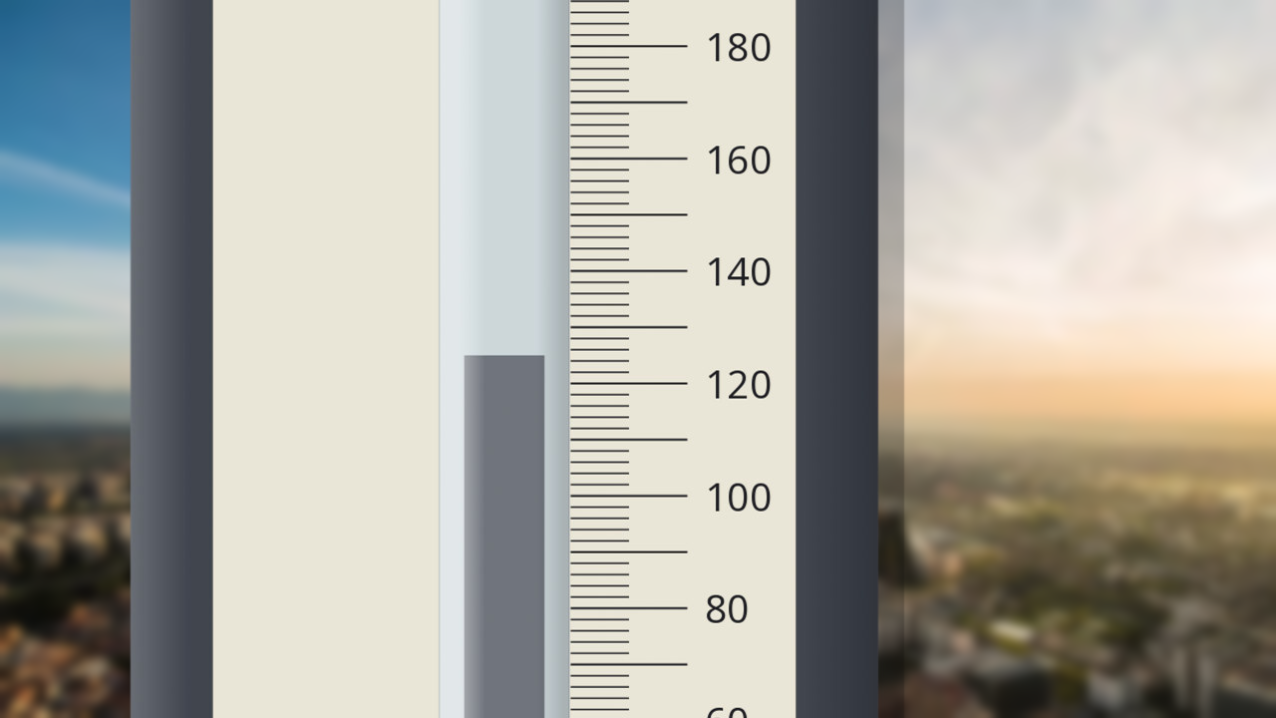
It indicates 125 mmHg
